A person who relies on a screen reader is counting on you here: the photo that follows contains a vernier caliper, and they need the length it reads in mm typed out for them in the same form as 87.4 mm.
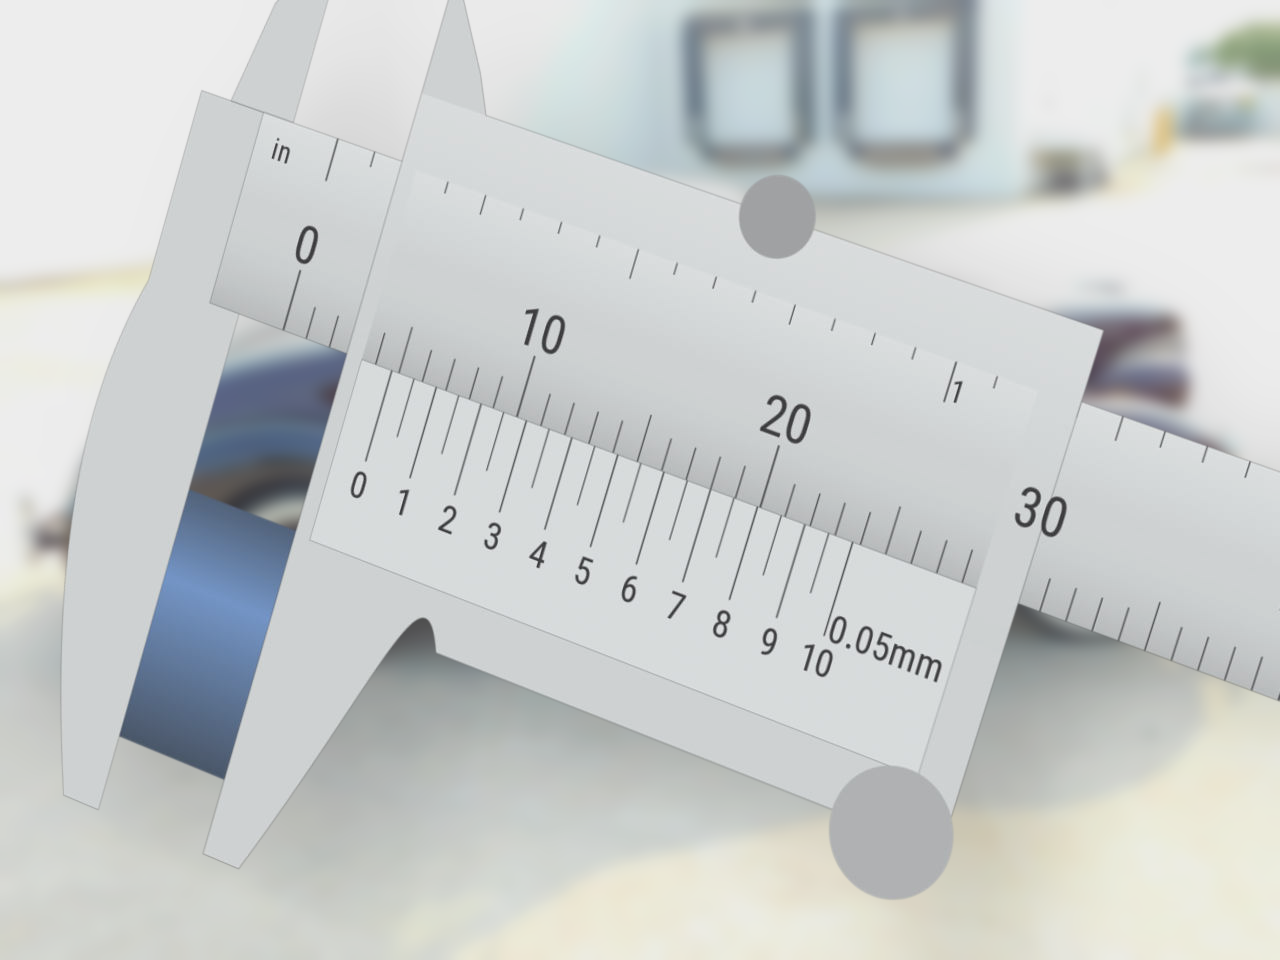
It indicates 4.70 mm
